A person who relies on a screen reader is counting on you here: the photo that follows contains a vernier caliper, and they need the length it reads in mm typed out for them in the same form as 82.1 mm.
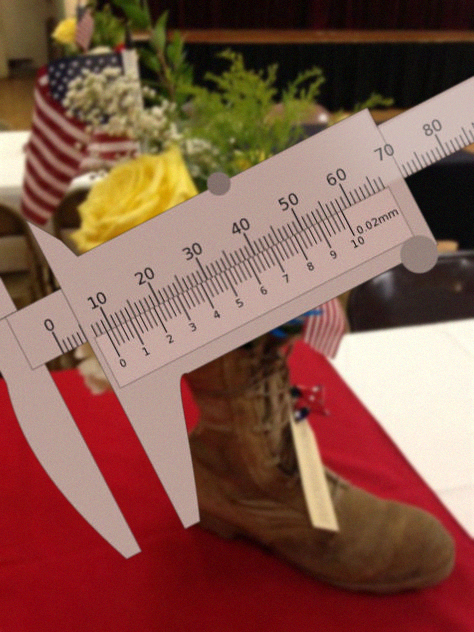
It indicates 9.0 mm
